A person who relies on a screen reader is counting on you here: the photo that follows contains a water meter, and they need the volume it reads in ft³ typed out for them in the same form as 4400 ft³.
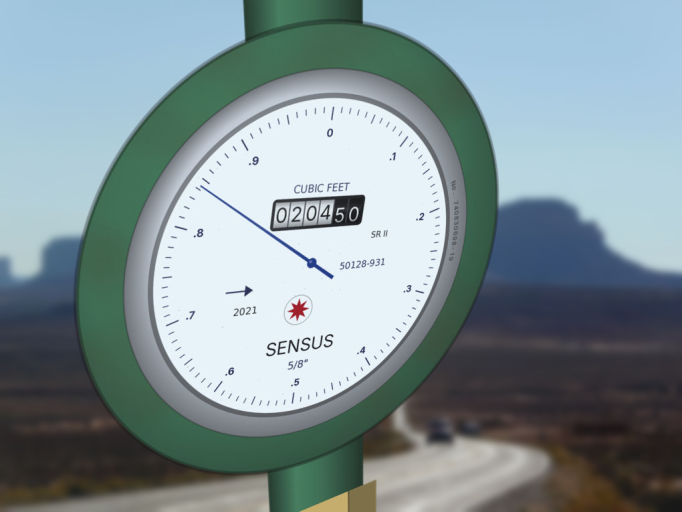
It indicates 20449.84 ft³
